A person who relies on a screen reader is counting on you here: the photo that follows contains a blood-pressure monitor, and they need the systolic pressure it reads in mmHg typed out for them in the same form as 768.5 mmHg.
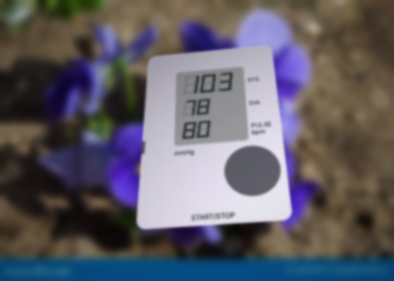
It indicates 103 mmHg
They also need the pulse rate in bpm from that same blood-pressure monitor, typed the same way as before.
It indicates 80 bpm
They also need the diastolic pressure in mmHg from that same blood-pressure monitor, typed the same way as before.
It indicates 78 mmHg
